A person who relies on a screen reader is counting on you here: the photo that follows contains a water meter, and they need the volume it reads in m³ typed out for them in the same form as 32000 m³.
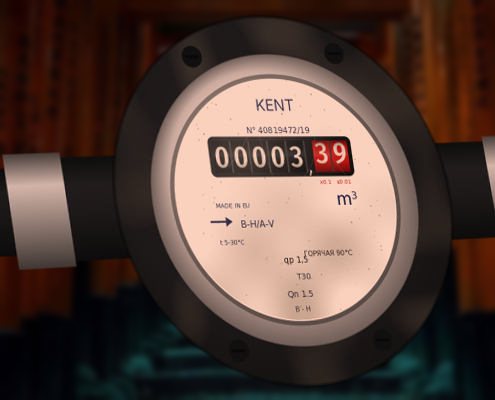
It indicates 3.39 m³
